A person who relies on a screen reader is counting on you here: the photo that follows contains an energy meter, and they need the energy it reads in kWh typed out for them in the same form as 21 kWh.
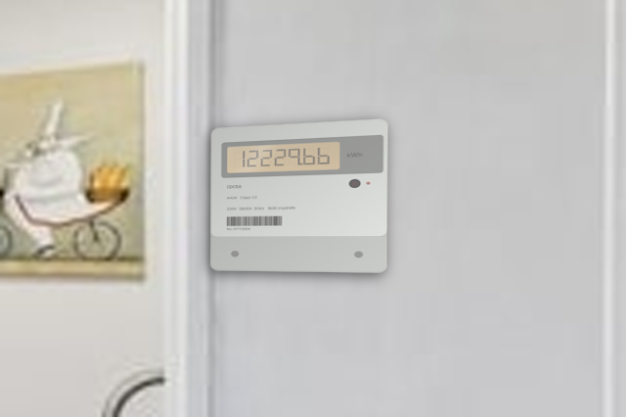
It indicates 12229.66 kWh
